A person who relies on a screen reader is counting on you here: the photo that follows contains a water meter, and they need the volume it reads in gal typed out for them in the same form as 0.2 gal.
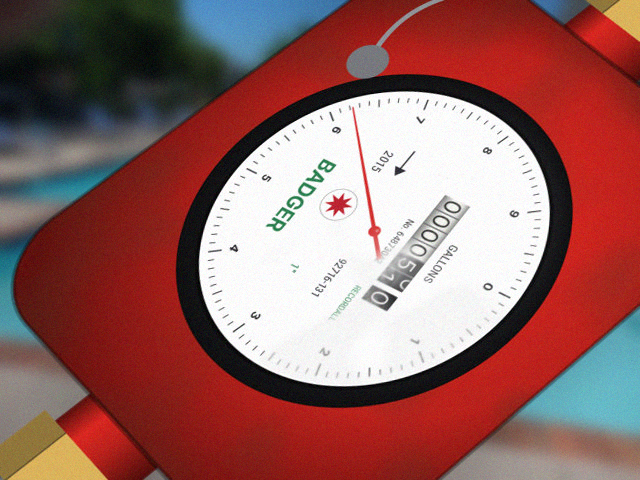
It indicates 506.2 gal
